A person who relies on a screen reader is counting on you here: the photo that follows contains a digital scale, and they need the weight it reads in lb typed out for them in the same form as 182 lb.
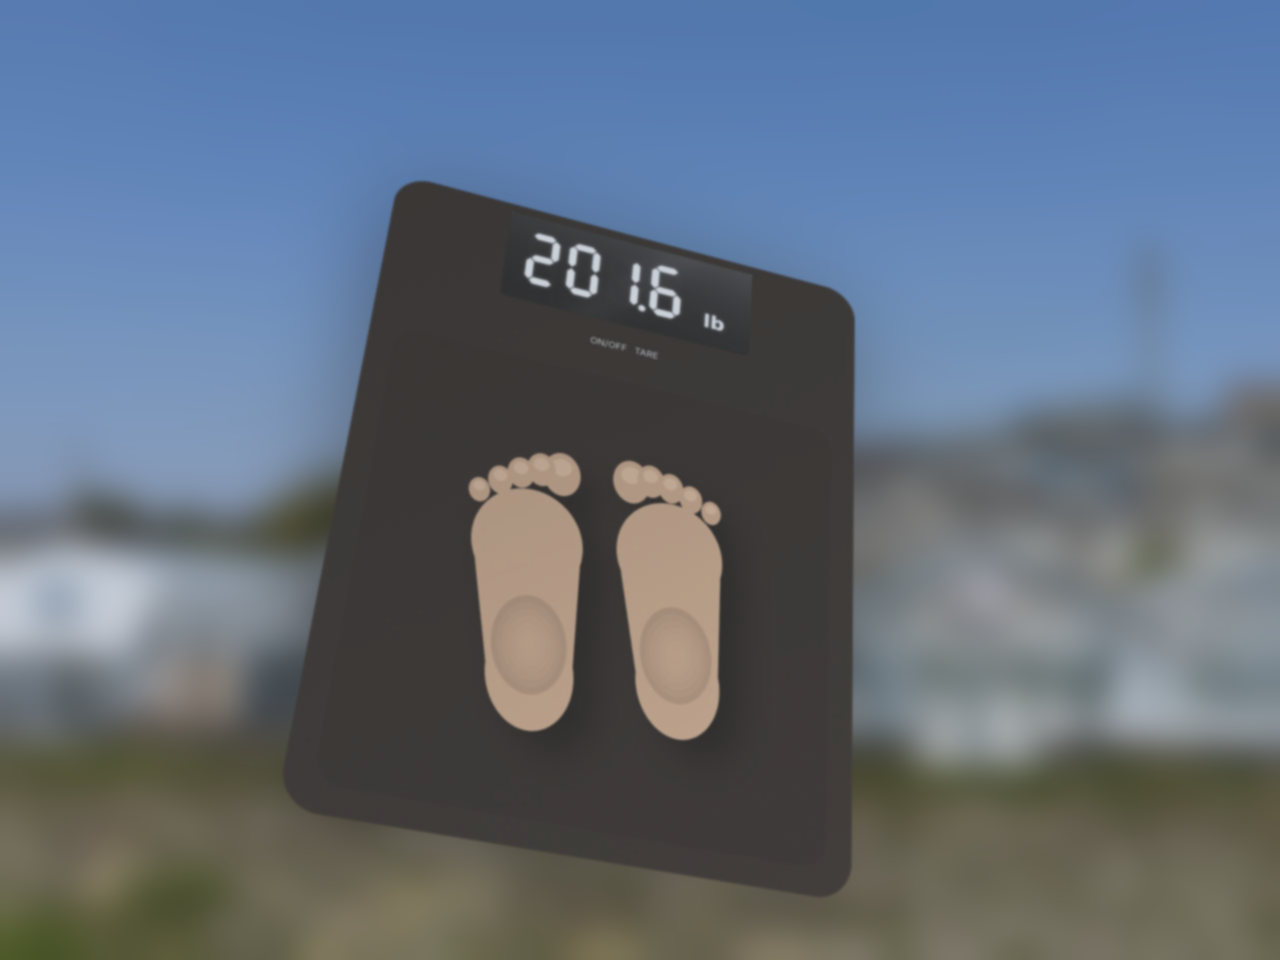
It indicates 201.6 lb
